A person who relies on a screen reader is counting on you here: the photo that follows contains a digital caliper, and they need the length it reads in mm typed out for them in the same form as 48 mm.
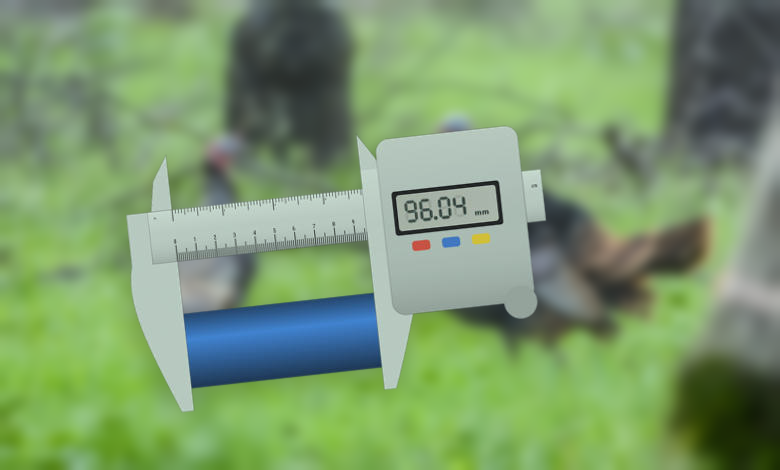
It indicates 96.04 mm
